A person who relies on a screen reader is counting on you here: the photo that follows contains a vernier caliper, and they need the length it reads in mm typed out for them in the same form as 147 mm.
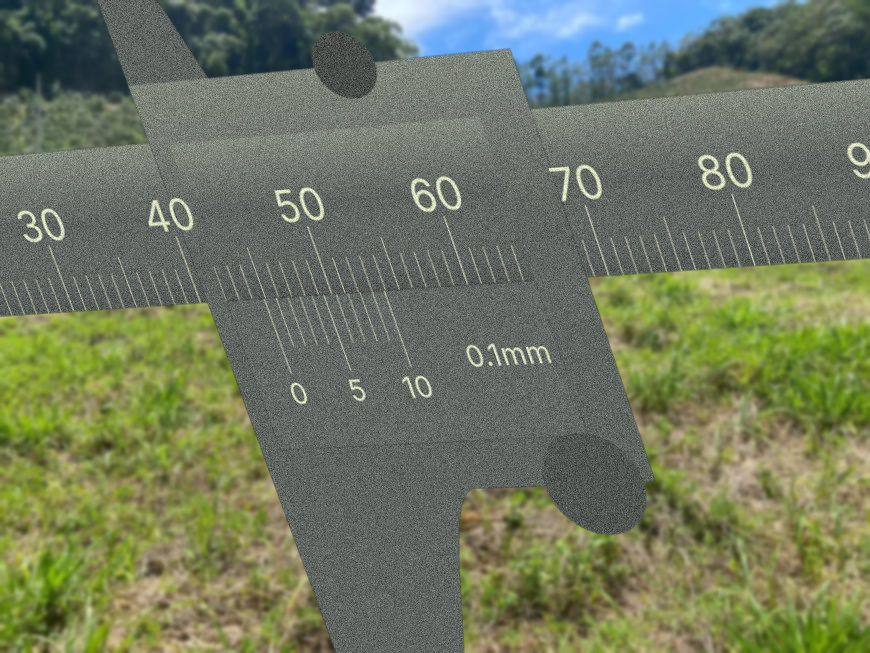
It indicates 44.9 mm
